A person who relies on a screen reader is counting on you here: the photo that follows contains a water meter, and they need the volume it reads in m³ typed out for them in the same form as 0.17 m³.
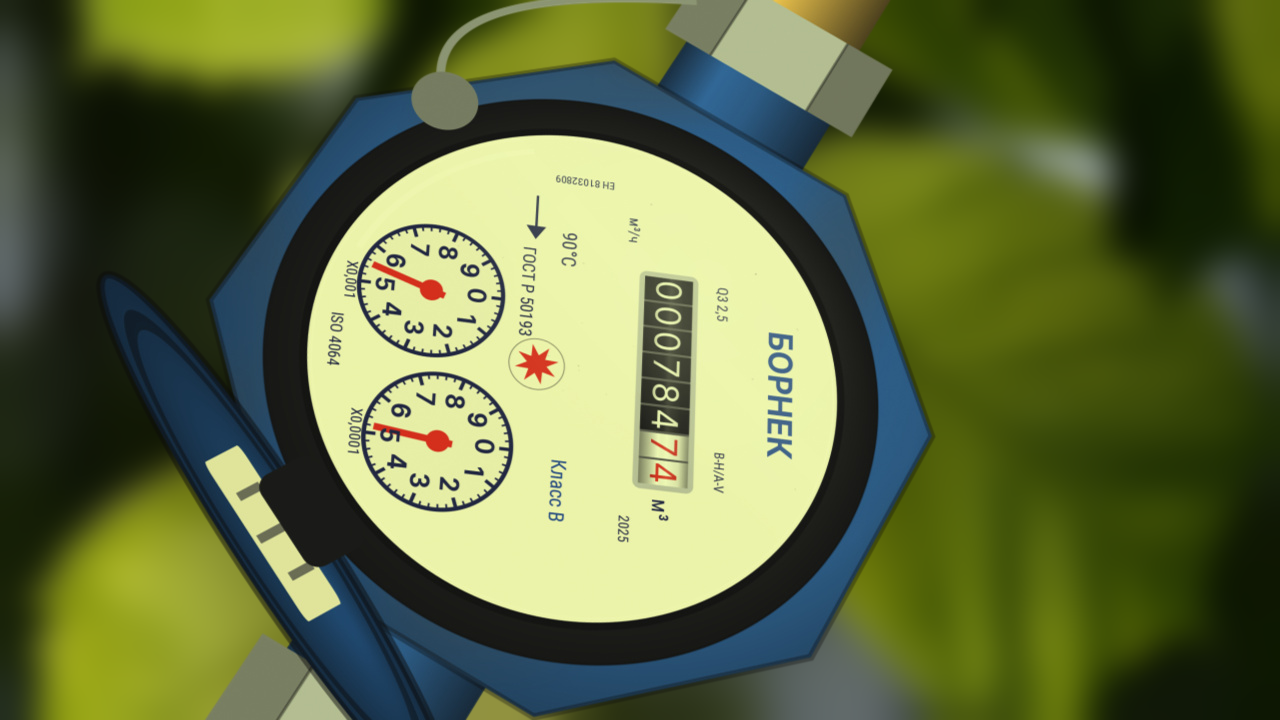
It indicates 784.7455 m³
